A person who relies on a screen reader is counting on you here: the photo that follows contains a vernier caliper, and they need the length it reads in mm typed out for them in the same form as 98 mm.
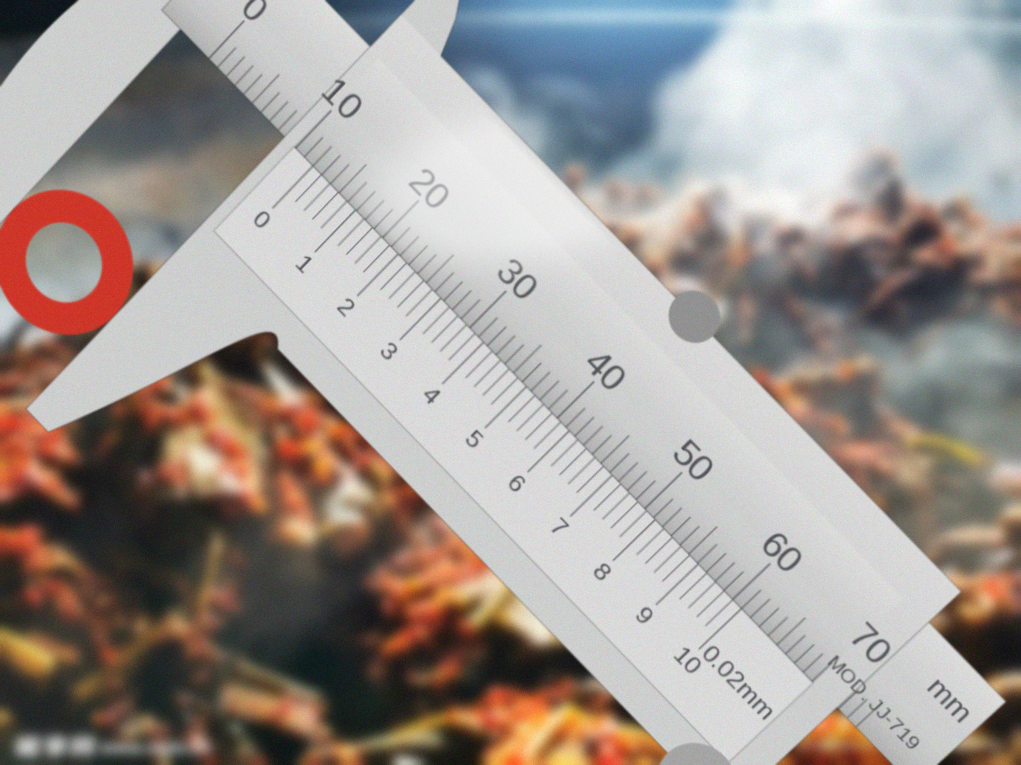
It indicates 12.0 mm
